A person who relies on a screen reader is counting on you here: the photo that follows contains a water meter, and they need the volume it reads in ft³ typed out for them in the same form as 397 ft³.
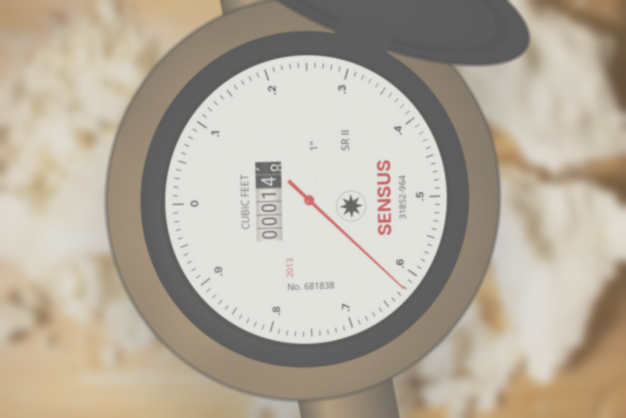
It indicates 147.62 ft³
